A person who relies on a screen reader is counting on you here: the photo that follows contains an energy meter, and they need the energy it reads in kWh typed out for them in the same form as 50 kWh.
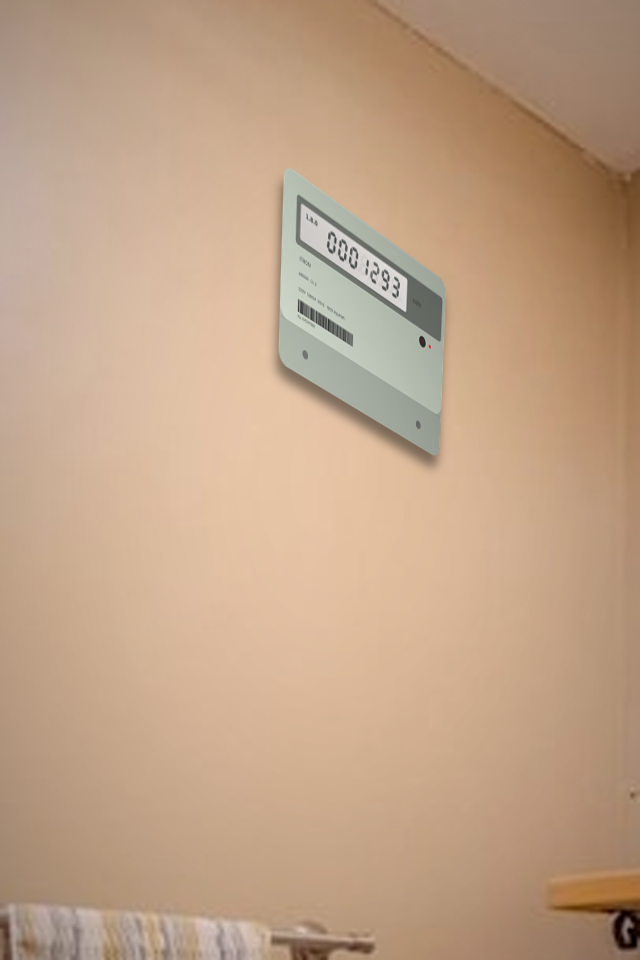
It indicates 1293 kWh
